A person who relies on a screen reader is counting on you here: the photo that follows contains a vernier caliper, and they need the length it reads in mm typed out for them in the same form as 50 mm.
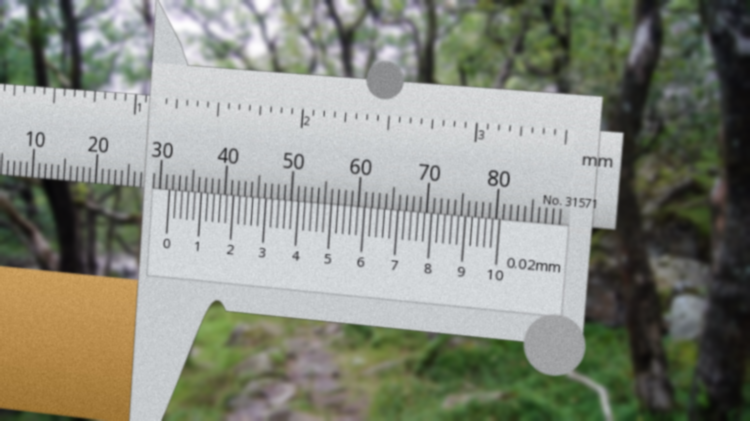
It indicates 31.5 mm
